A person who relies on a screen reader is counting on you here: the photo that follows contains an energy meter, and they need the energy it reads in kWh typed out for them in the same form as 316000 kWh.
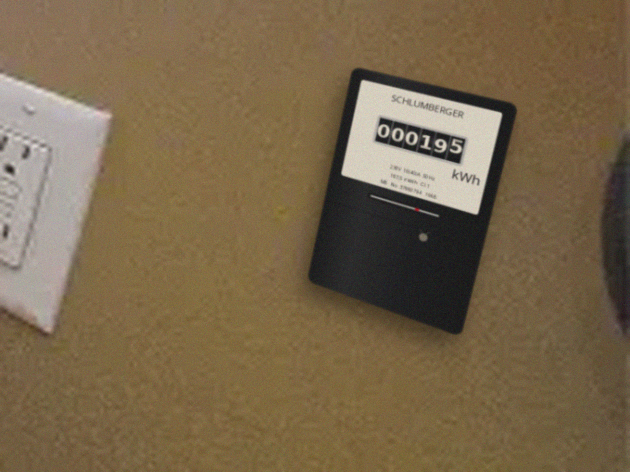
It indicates 195 kWh
